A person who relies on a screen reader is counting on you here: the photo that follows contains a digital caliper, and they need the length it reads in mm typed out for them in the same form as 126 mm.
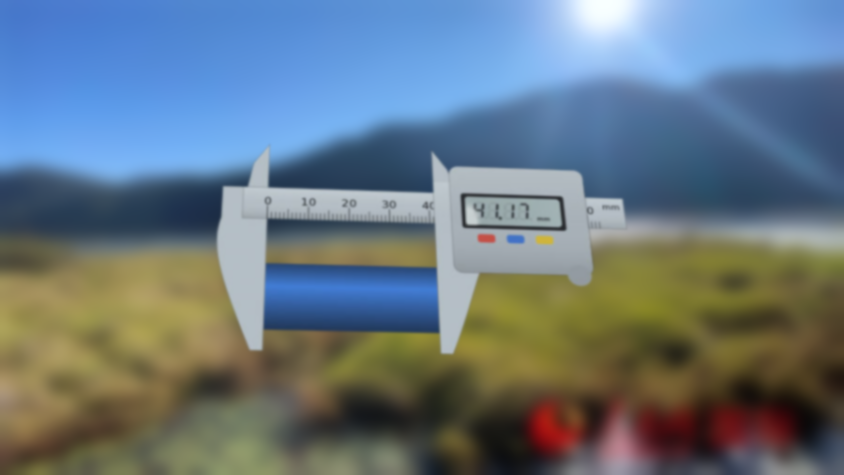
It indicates 41.17 mm
